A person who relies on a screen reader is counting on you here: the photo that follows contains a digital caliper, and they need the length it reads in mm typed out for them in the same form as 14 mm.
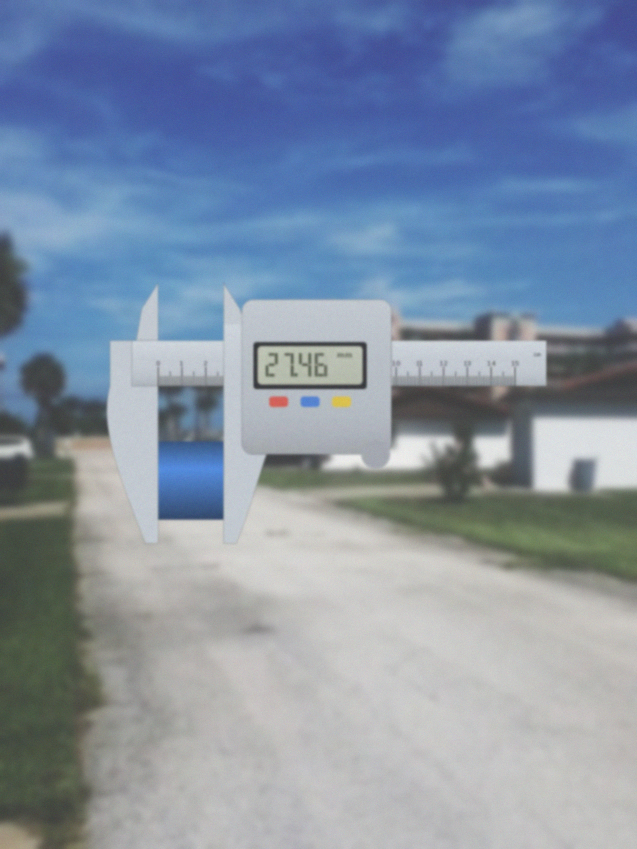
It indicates 27.46 mm
